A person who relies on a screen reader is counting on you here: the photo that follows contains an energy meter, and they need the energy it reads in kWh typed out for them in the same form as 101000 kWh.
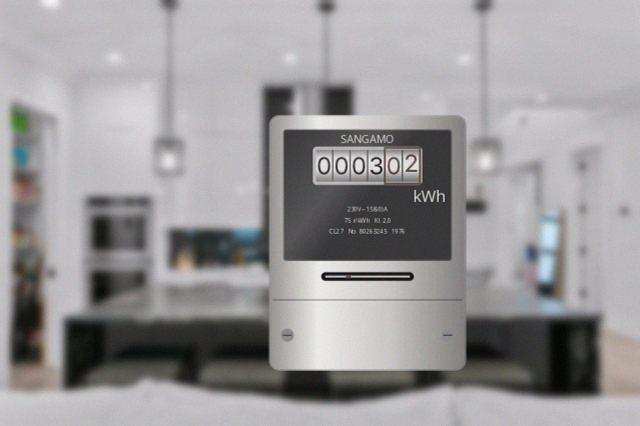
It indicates 3.02 kWh
